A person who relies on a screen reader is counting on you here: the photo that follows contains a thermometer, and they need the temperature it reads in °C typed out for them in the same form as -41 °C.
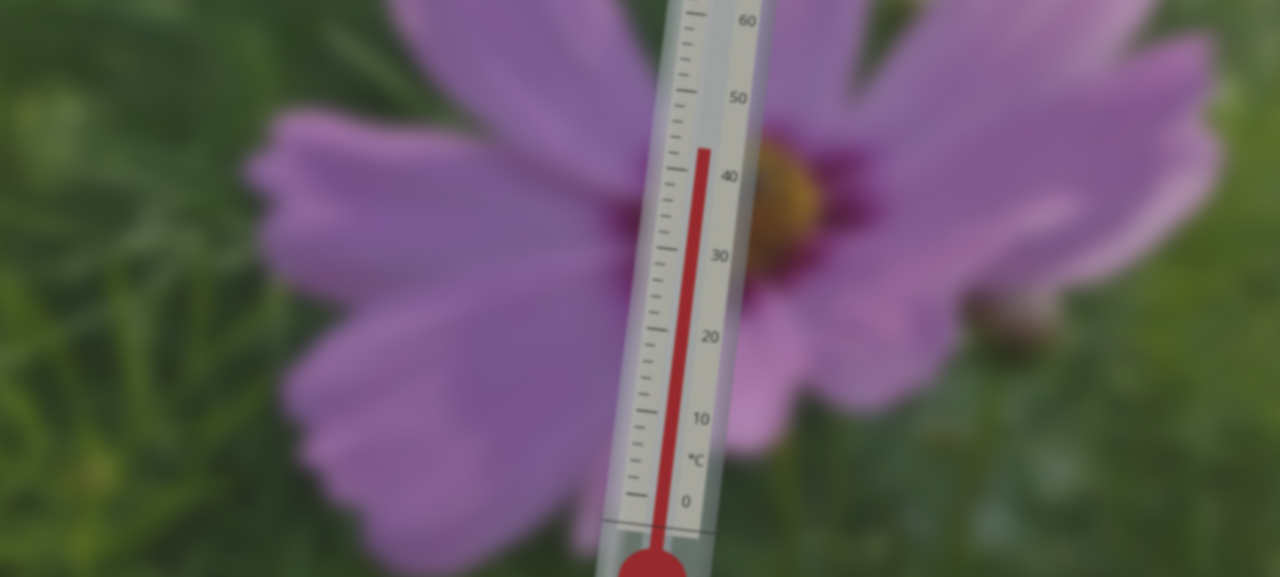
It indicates 43 °C
